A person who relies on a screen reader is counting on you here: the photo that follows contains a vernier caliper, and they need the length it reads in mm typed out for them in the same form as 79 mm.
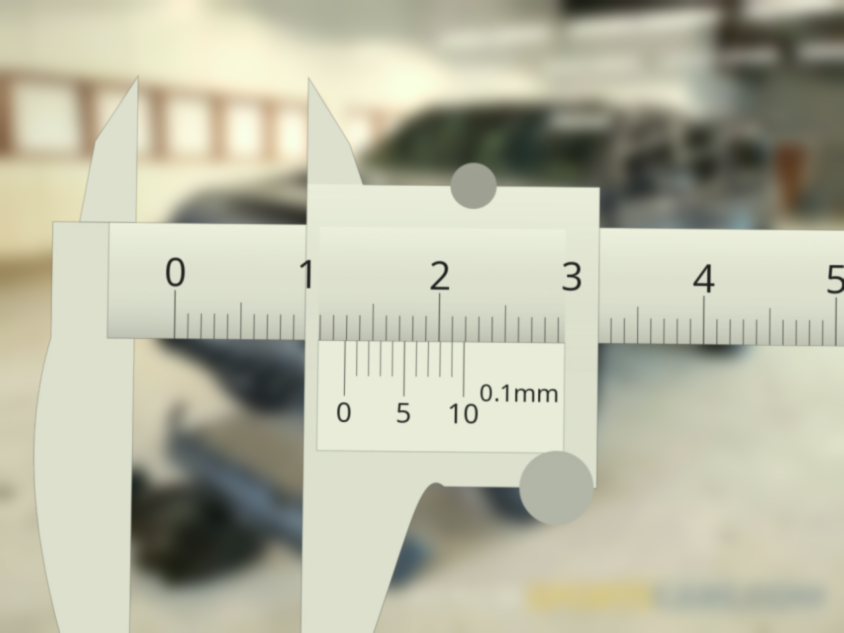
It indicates 12.9 mm
